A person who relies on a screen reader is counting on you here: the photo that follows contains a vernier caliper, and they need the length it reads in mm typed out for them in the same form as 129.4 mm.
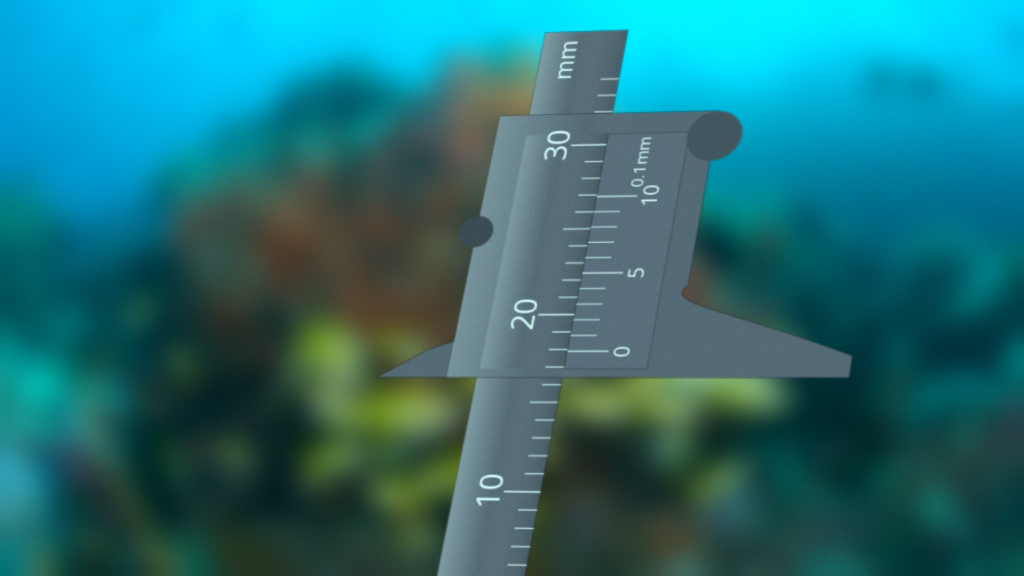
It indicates 17.9 mm
